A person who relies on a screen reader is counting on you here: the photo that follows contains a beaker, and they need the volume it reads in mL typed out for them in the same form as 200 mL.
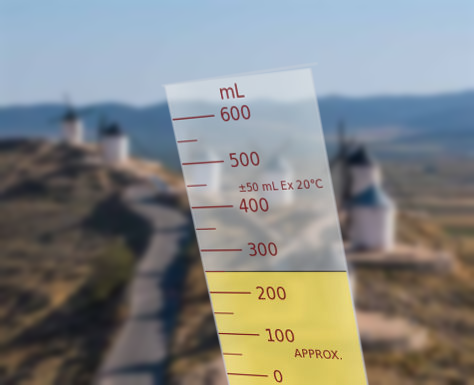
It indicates 250 mL
